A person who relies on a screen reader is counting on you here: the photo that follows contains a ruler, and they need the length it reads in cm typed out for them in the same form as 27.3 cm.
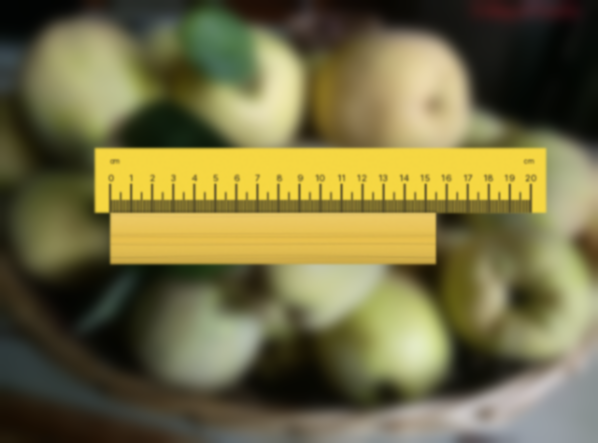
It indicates 15.5 cm
